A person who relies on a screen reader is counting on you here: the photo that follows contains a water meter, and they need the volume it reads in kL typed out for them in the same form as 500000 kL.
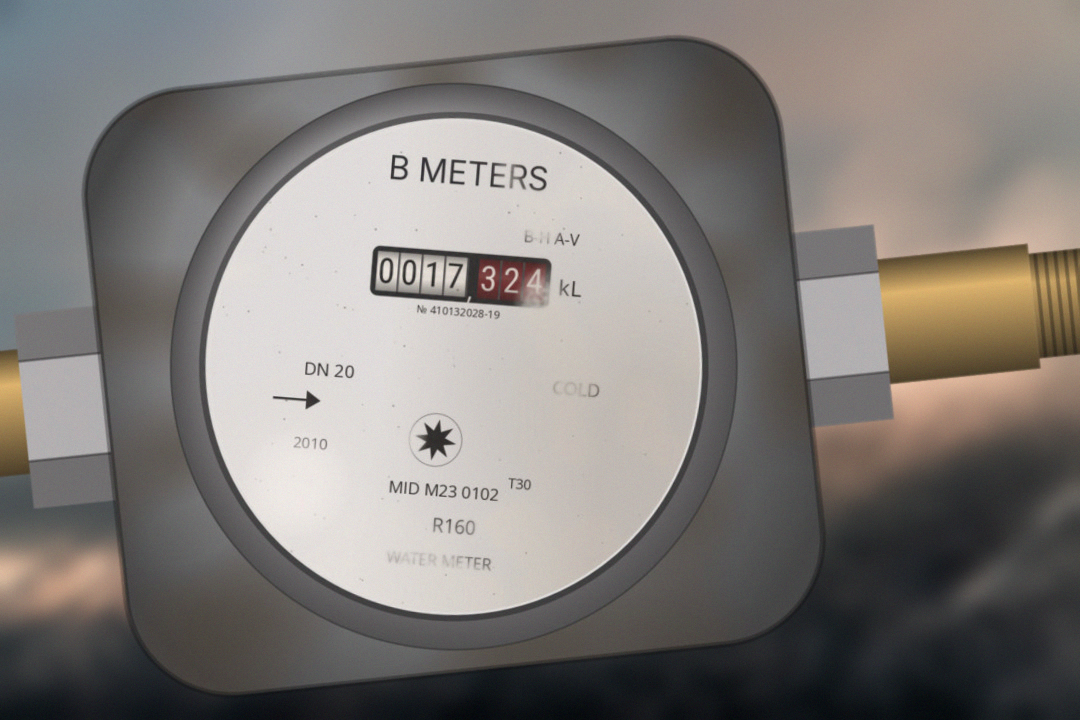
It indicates 17.324 kL
